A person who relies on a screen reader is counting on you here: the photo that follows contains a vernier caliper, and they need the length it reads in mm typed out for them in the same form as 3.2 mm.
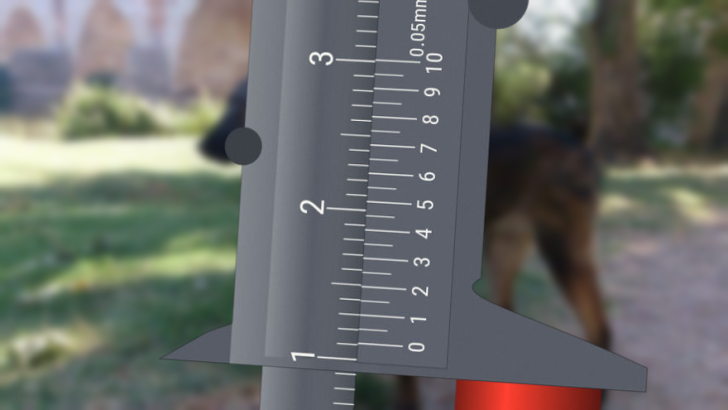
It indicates 11.1 mm
